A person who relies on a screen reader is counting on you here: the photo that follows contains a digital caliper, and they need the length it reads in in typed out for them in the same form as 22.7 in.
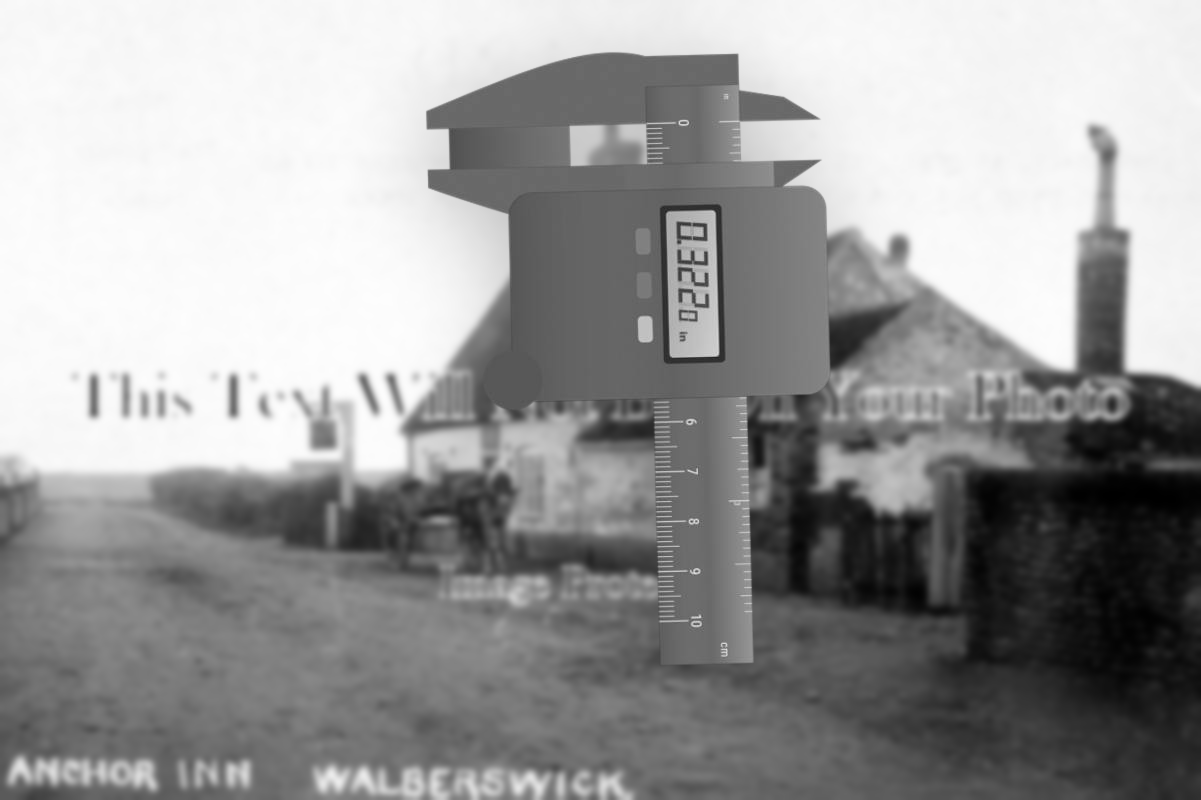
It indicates 0.3220 in
